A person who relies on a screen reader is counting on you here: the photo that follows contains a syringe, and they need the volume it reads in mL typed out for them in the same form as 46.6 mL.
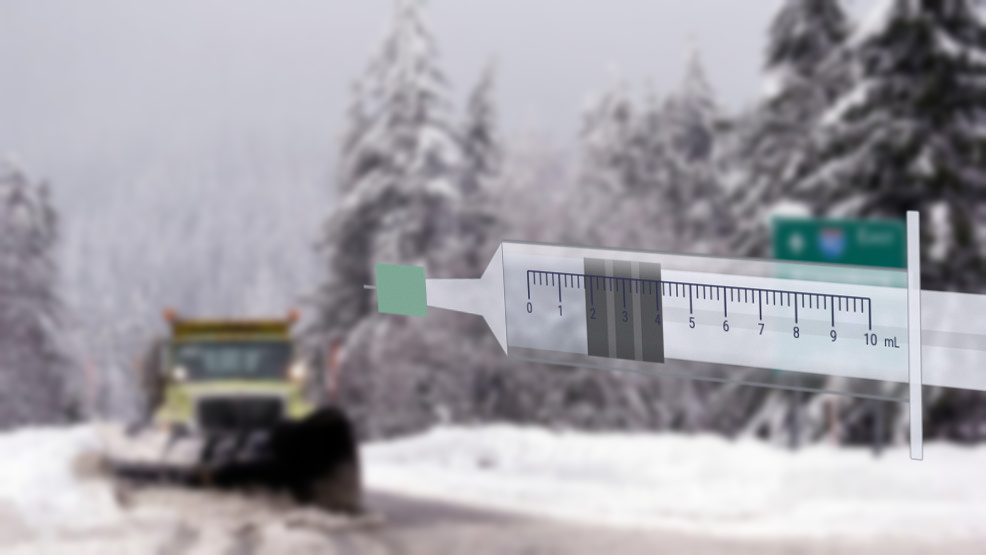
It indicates 1.8 mL
